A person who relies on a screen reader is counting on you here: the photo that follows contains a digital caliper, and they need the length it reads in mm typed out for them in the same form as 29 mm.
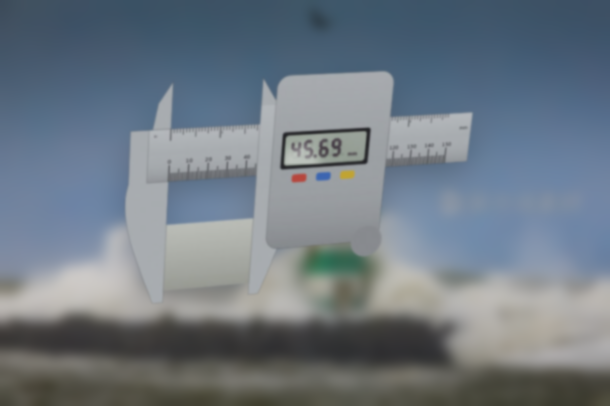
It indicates 45.69 mm
